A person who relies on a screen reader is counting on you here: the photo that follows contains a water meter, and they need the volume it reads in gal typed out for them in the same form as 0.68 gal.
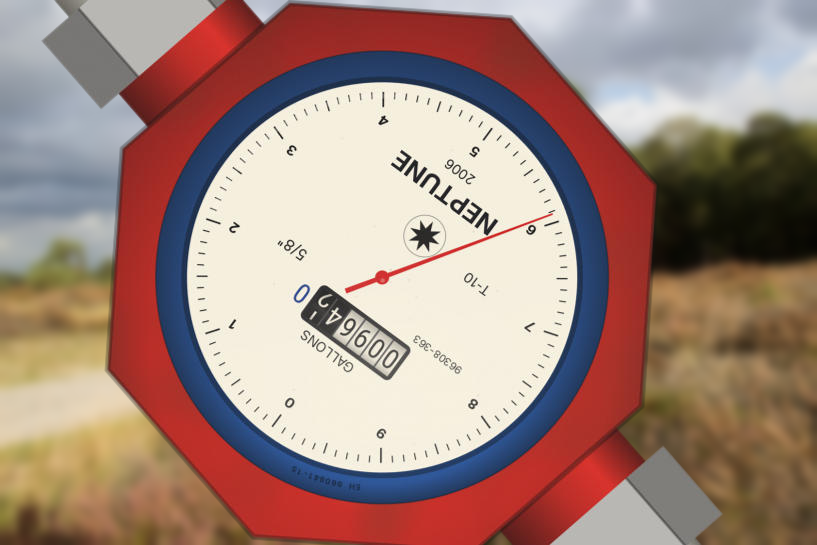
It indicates 96415.9 gal
